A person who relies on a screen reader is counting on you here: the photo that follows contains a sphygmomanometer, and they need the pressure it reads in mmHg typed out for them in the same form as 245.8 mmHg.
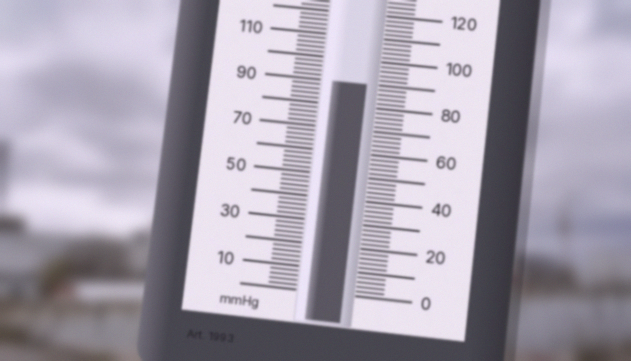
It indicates 90 mmHg
